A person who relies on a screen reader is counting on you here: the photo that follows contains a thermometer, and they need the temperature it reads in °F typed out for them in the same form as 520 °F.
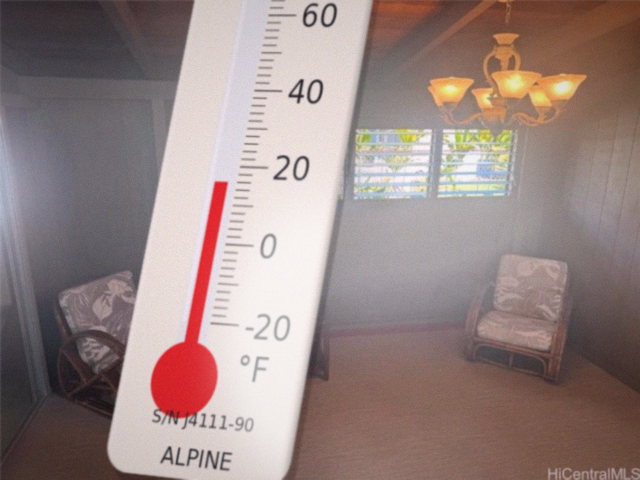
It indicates 16 °F
